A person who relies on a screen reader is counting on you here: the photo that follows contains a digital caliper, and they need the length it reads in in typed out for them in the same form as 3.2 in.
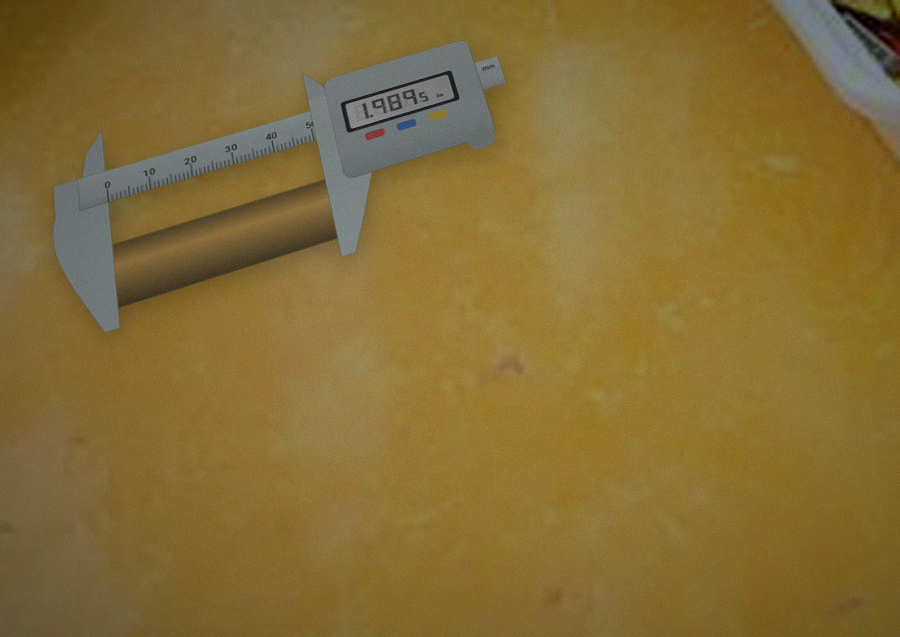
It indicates 1.9895 in
